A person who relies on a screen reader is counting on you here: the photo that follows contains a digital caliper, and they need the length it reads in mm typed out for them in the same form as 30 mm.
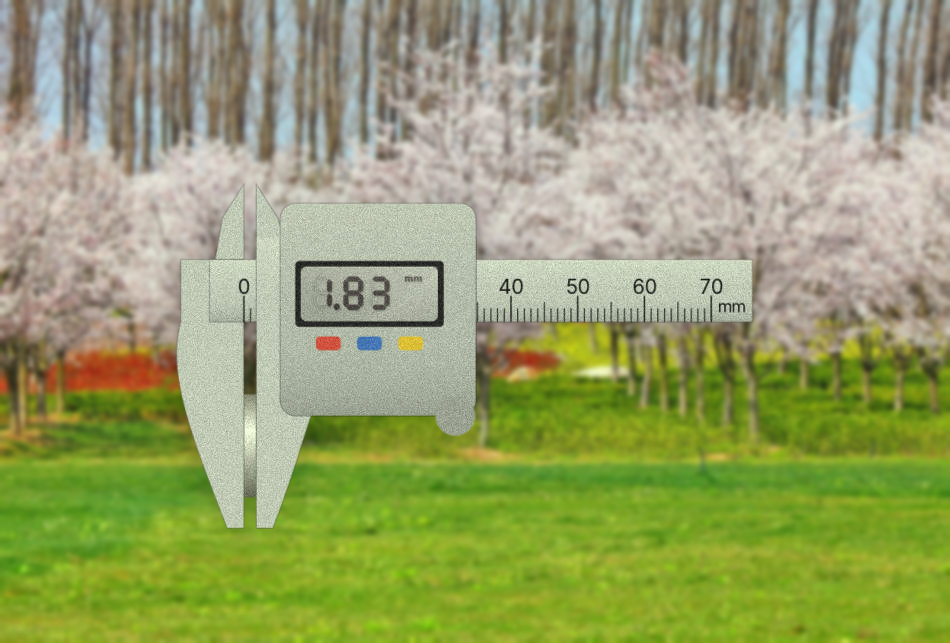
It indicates 1.83 mm
